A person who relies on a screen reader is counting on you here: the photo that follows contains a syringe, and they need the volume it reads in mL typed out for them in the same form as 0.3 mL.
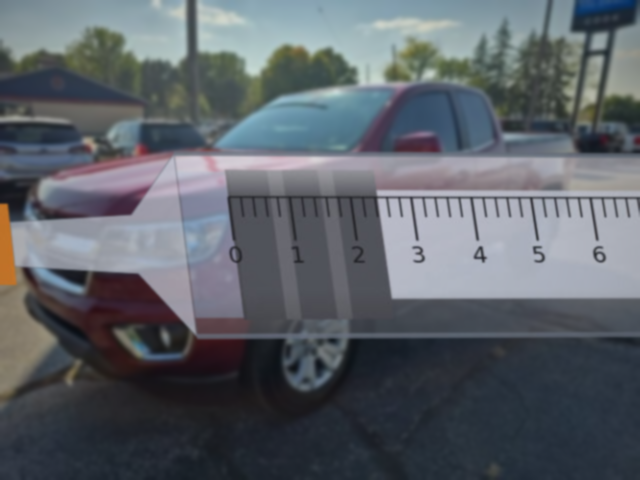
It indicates 0 mL
